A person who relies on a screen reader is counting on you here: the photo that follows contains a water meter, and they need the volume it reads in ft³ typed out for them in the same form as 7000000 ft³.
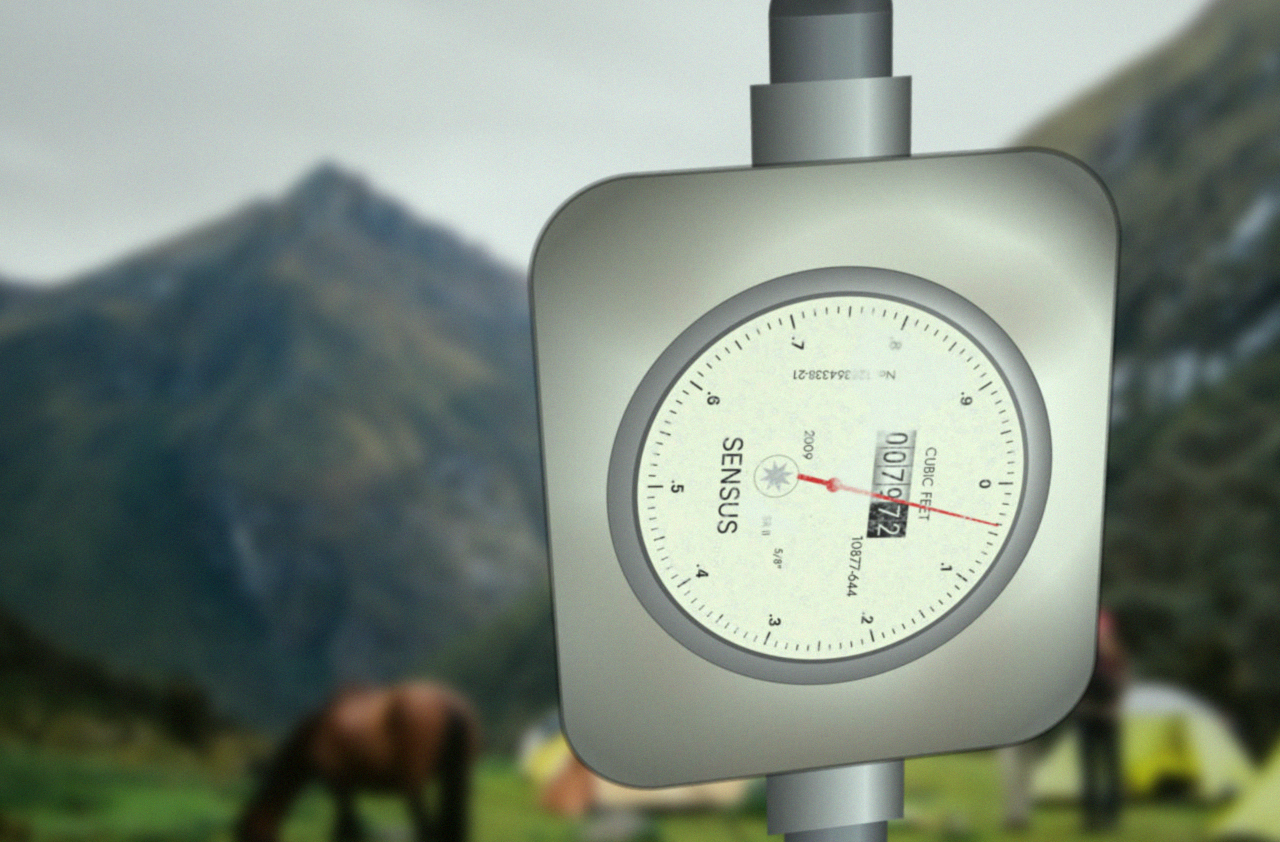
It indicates 7972.04 ft³
